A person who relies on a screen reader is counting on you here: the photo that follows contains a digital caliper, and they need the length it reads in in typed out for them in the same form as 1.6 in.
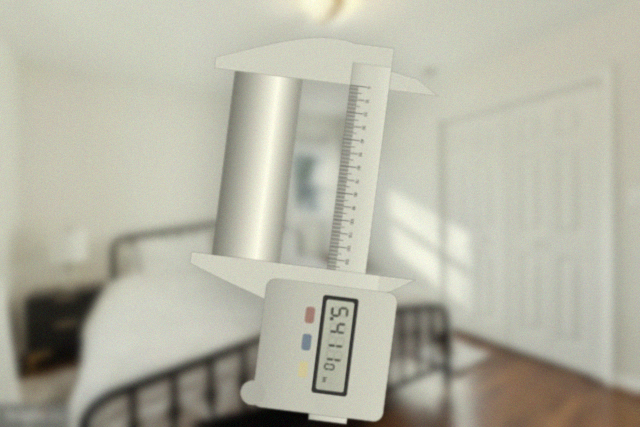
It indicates 5.4110 in
